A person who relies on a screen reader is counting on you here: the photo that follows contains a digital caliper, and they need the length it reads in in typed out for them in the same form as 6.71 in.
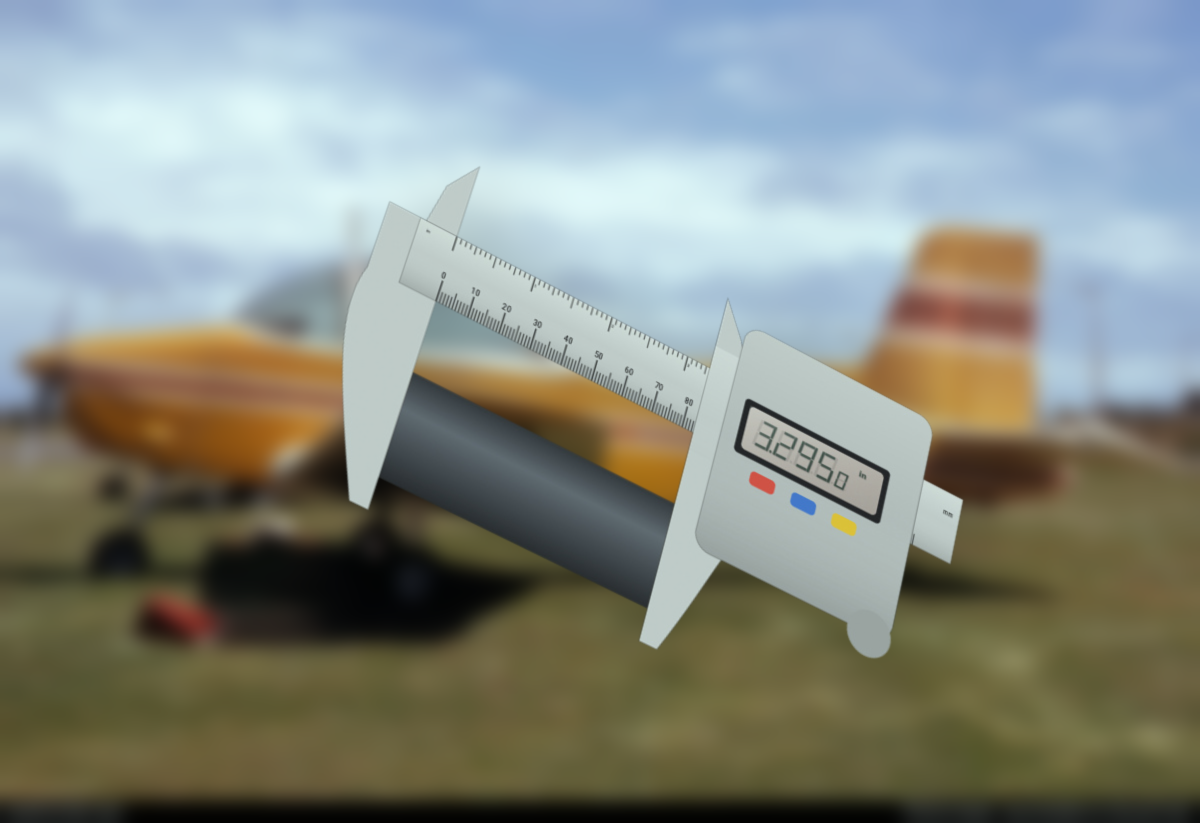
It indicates 3.2950 in
